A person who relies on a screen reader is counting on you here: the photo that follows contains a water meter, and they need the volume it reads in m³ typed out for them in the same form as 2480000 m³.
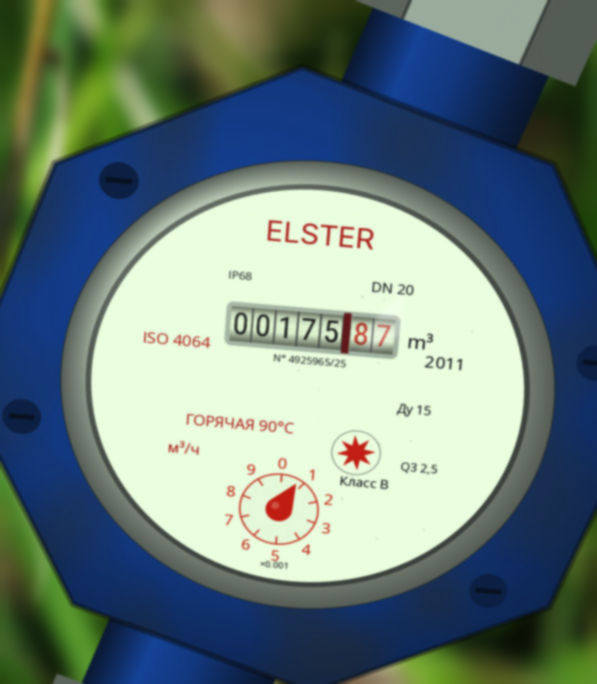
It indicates 175.870 m³
